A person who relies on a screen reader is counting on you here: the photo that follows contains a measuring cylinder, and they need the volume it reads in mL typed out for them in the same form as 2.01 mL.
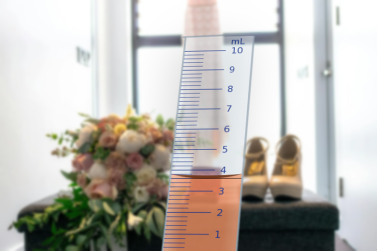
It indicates 3.6 mL
